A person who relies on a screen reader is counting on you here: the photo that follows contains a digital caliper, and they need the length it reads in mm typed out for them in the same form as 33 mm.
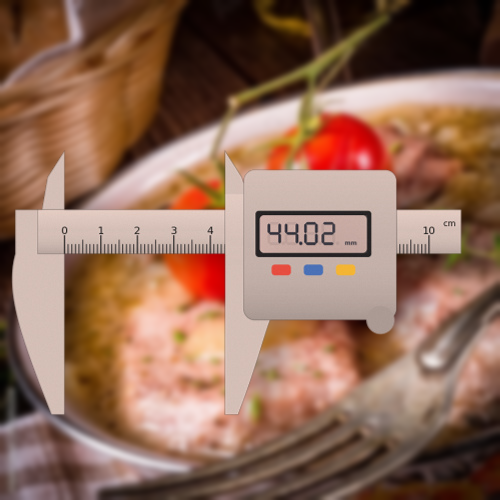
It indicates 44.02 mm
